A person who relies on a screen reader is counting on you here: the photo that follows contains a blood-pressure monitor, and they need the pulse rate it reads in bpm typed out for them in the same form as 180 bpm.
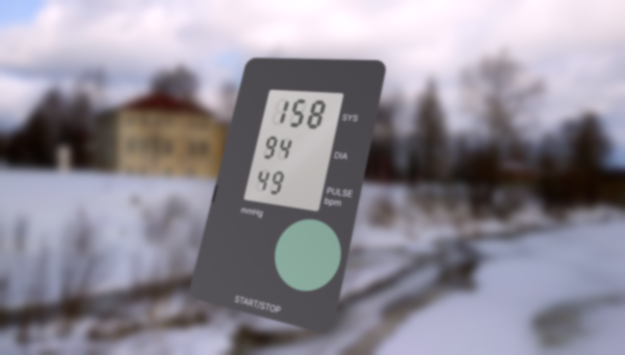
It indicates 49 bpm
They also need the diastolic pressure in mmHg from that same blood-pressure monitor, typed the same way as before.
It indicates 94 mmHg
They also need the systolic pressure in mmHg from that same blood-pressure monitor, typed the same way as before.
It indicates 158 mmHg
